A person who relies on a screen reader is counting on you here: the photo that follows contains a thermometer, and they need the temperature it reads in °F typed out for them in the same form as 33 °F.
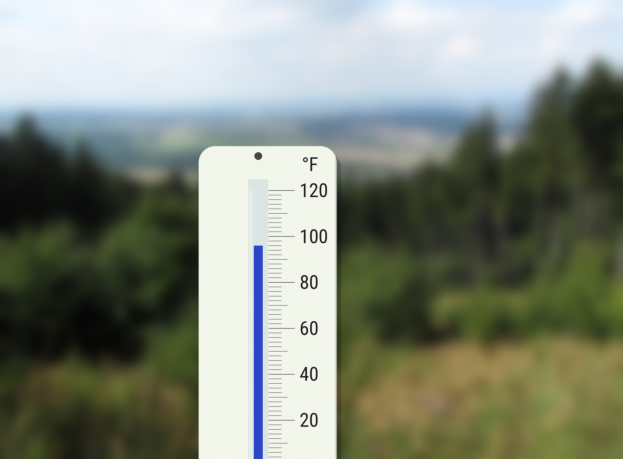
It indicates 96 °F
